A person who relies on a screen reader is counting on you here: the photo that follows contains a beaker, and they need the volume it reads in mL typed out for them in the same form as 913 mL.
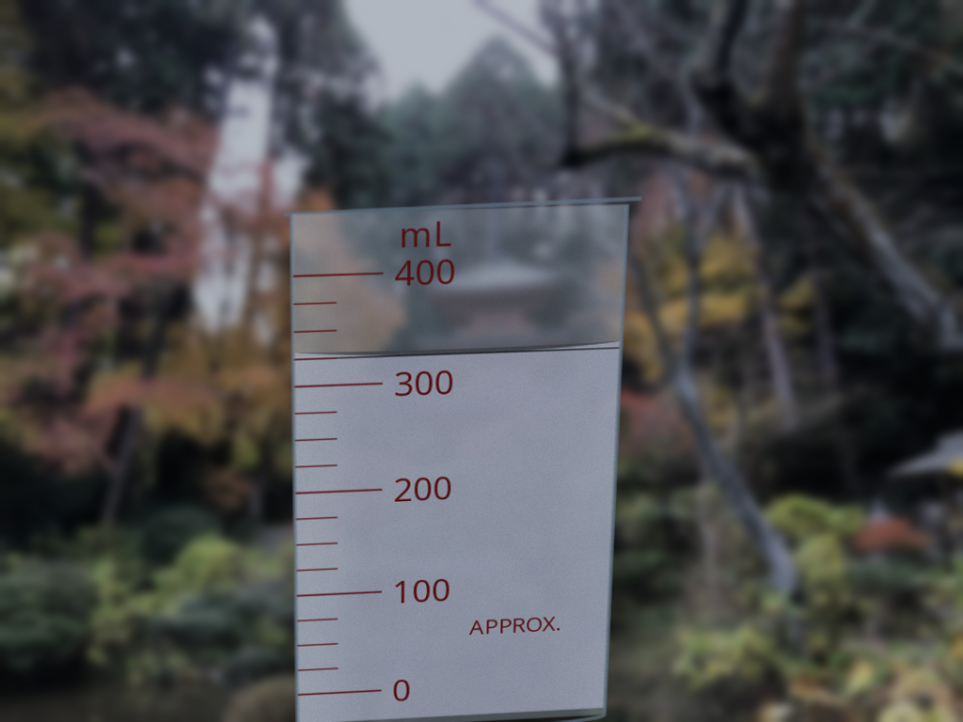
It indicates 325 mL
